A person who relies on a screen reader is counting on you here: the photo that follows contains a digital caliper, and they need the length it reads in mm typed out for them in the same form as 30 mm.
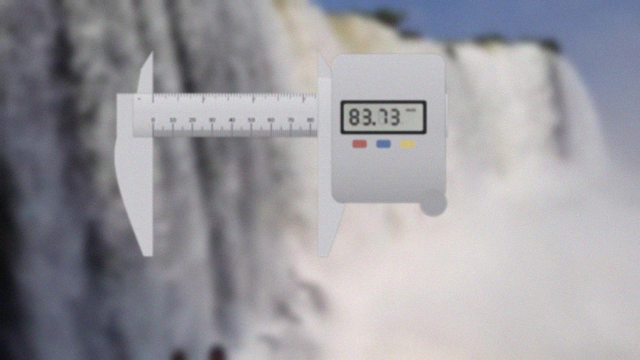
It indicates 83.73 mm
